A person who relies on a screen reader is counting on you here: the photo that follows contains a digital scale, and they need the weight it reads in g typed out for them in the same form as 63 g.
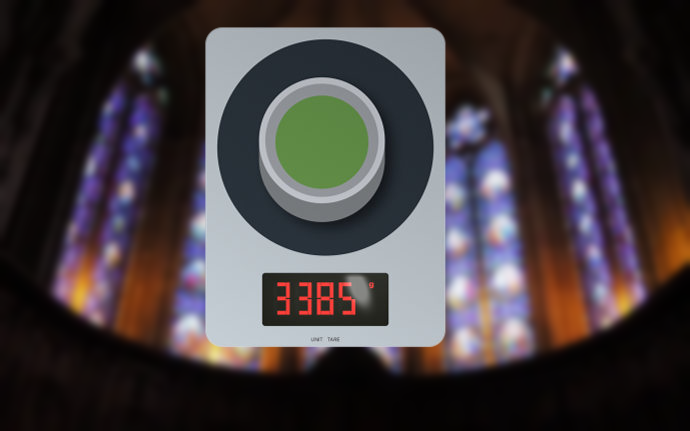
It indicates 3385 g
